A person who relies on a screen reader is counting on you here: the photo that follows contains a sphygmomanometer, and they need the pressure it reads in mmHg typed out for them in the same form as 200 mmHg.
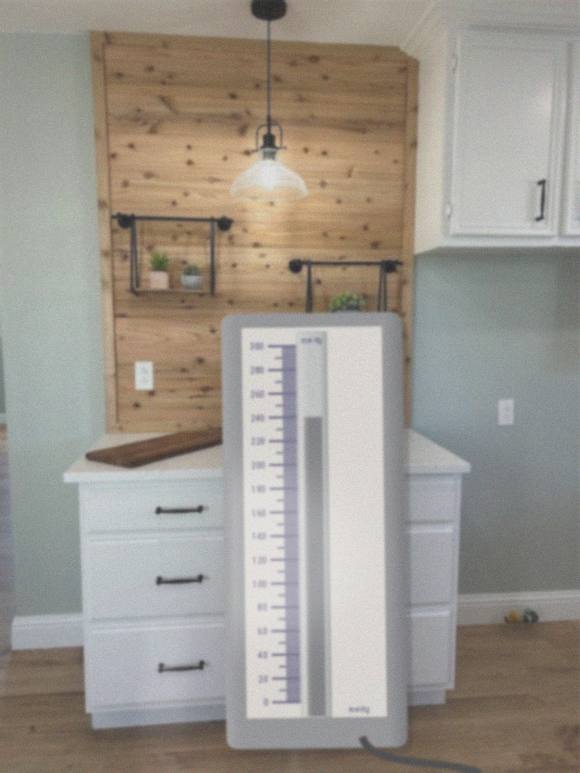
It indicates 240 mmHg
